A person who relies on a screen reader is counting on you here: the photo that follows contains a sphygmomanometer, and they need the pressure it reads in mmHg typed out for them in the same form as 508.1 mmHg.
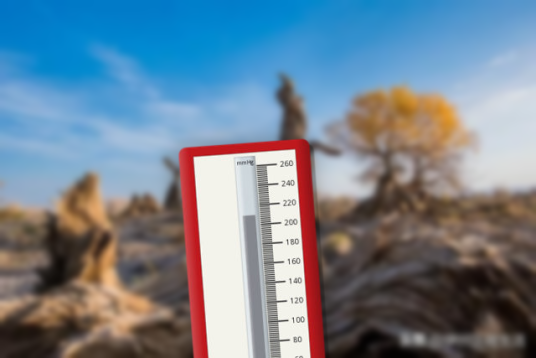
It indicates 210 mmHg
